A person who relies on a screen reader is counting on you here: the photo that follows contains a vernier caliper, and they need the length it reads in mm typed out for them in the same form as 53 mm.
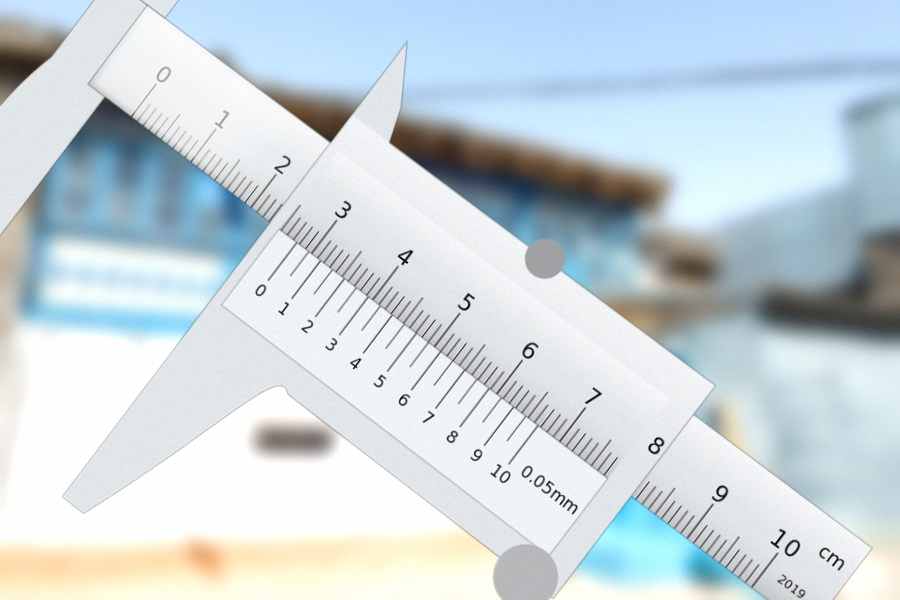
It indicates 27.6 mm
